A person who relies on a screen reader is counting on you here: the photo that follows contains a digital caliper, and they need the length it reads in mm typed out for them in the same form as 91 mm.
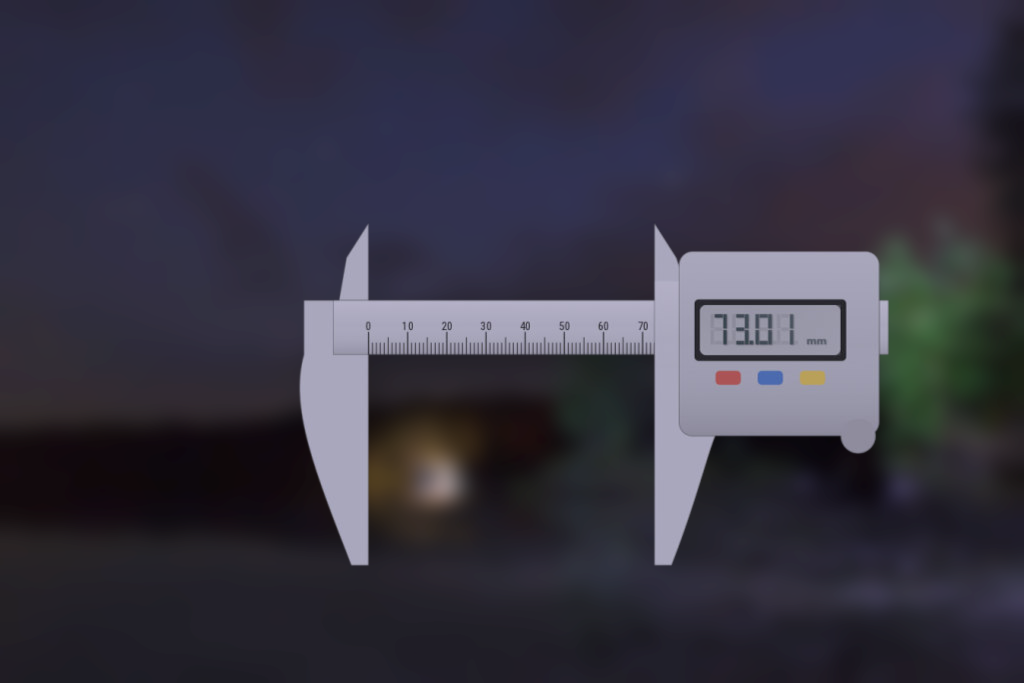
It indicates 73.01 mm
